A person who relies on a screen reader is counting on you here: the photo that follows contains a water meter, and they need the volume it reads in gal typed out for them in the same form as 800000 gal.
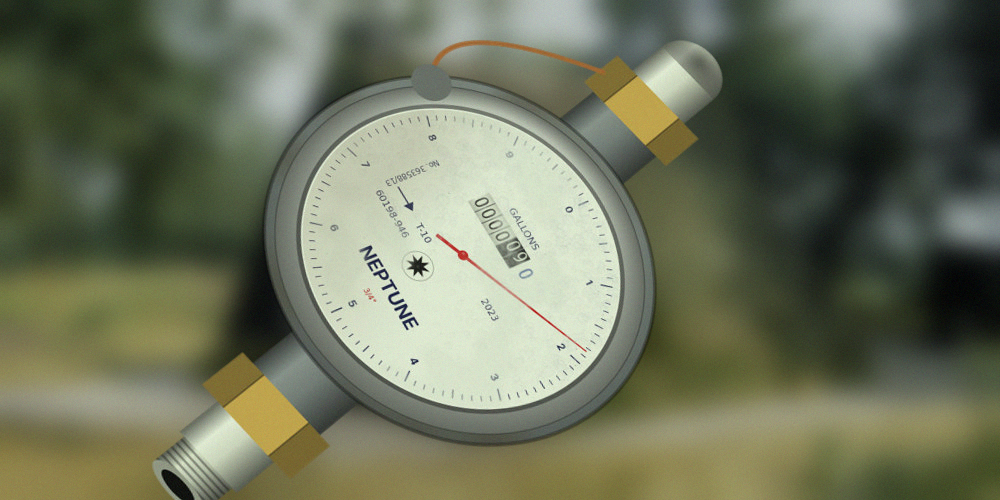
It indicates 91.8 gal
